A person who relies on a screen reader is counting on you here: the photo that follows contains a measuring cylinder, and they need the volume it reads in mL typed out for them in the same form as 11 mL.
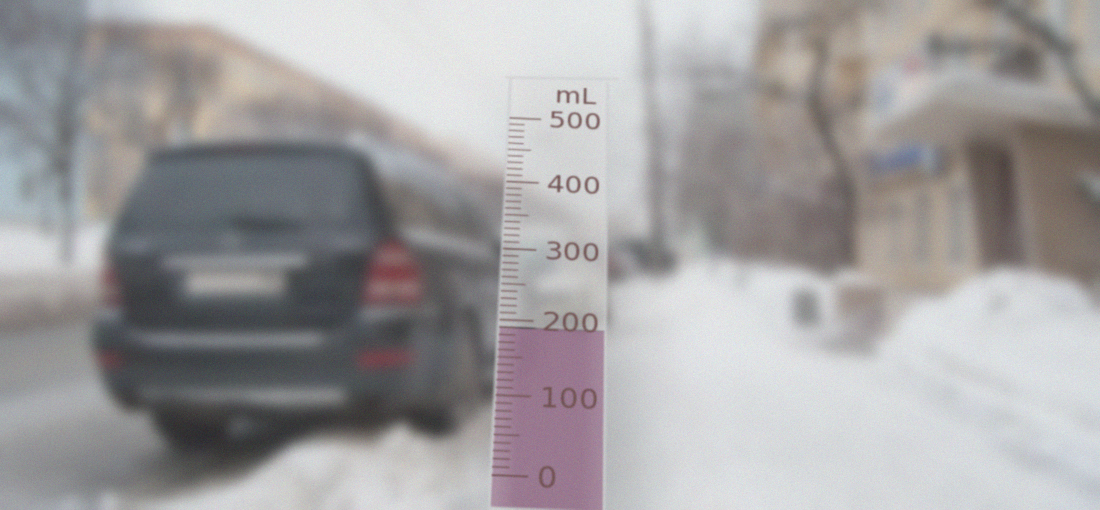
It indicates 190 mL
